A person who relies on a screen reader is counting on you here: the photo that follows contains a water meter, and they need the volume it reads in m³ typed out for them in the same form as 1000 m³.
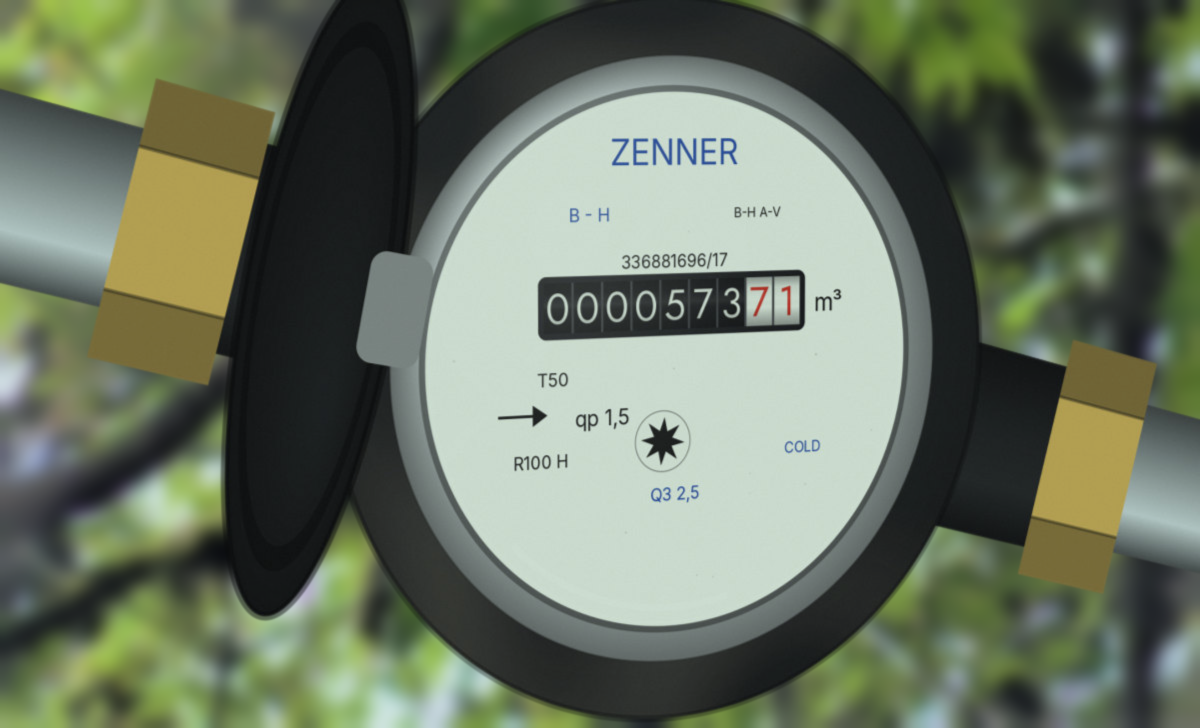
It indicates 573.71 m³
